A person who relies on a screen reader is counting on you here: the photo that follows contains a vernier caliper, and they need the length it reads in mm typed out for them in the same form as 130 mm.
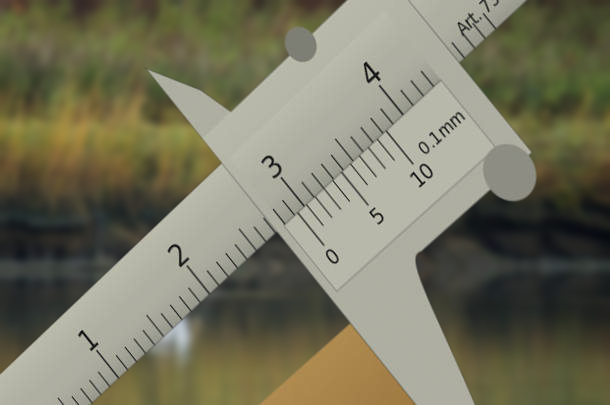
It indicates 29.3 mm
